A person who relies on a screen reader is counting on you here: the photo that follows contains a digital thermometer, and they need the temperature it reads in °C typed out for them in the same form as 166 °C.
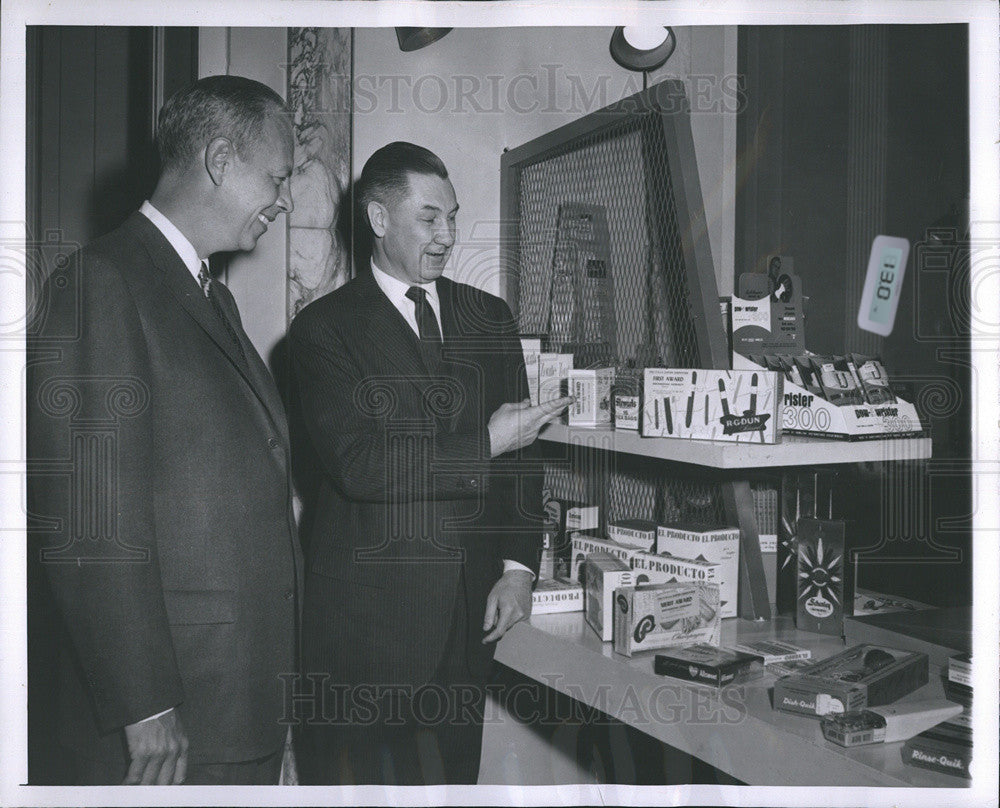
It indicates 13.0 °C
